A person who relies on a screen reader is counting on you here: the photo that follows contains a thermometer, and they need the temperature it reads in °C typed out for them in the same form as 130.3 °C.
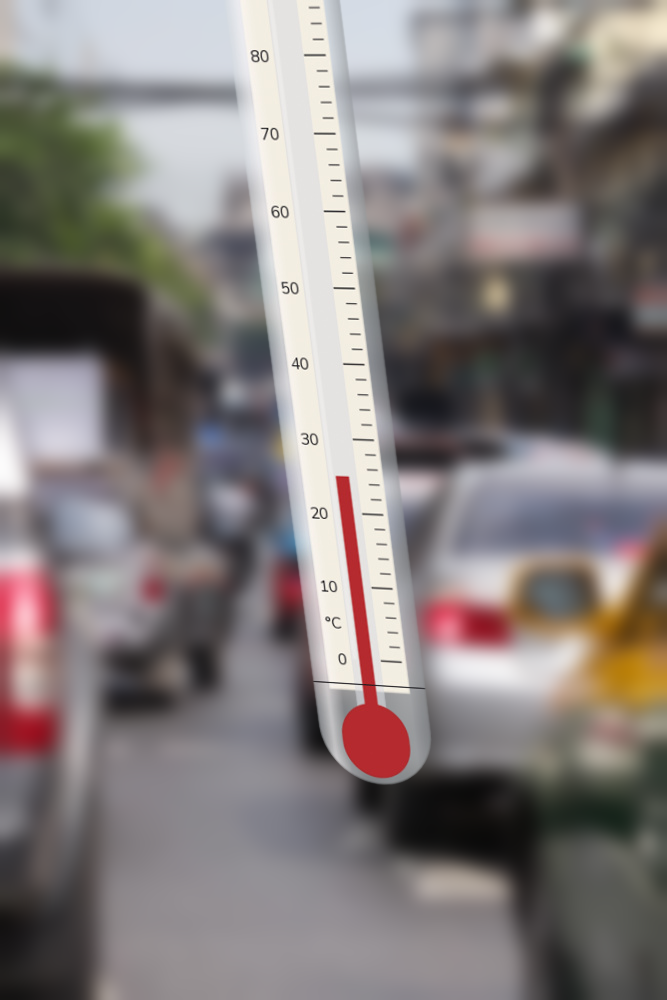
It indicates 25 °C
